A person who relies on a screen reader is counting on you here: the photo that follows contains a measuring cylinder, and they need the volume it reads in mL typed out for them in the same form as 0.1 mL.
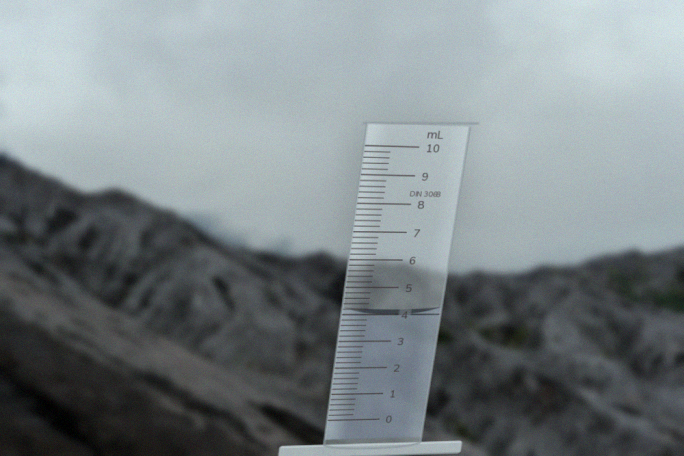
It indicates 4 mL
